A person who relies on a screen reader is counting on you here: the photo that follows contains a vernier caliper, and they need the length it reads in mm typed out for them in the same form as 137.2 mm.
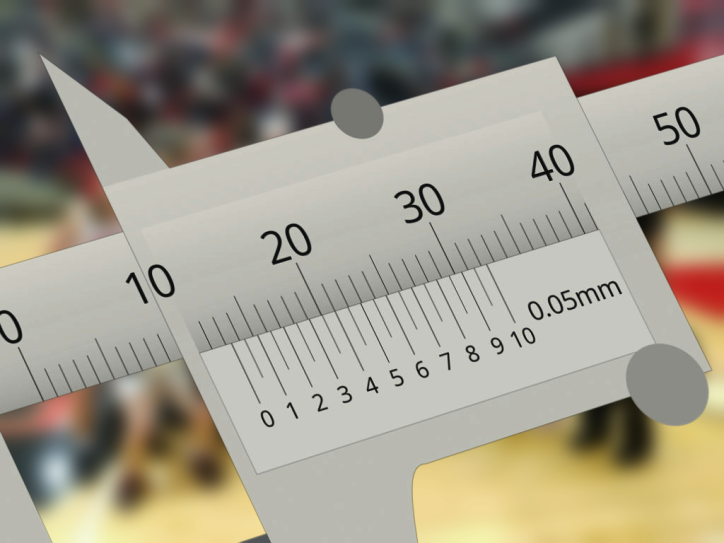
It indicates 13.4 mm
